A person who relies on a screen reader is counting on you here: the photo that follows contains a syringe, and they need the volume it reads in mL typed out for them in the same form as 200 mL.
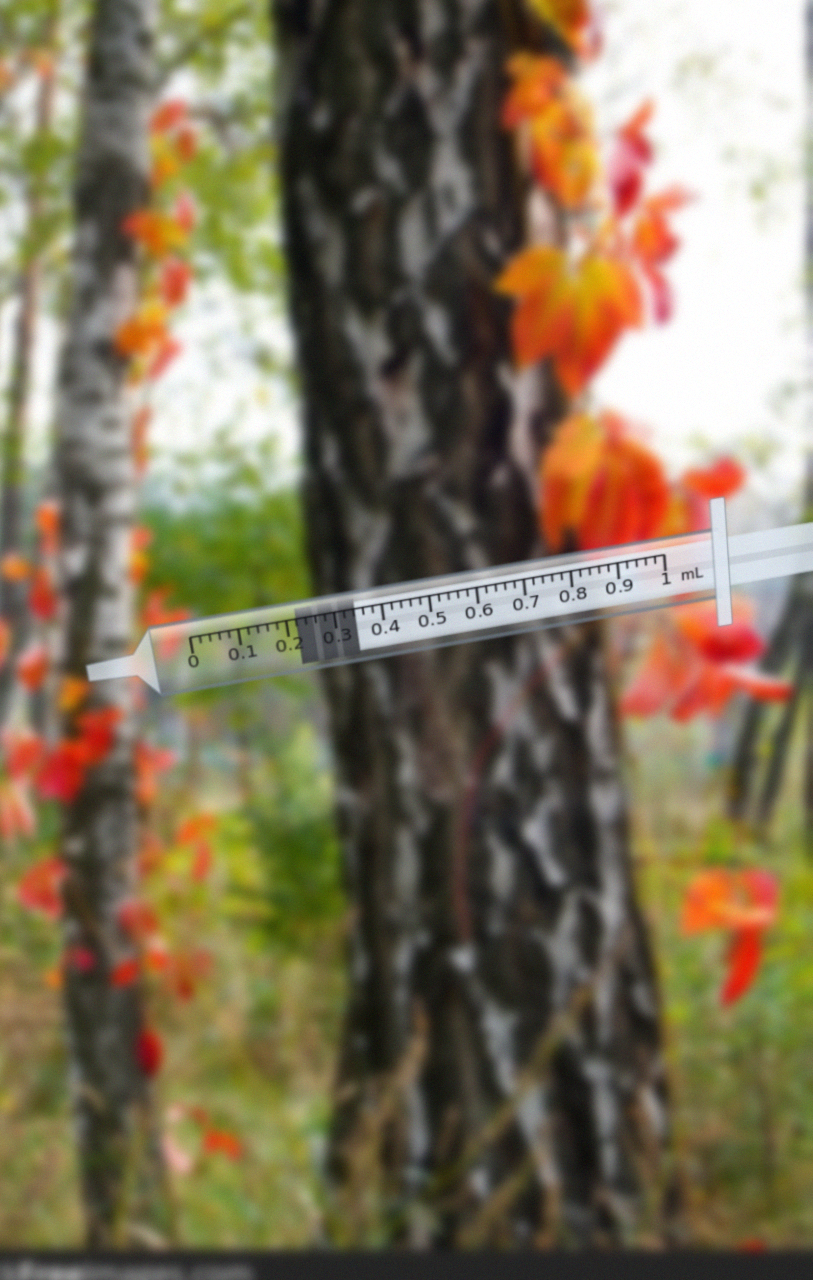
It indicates 0.22 mL
